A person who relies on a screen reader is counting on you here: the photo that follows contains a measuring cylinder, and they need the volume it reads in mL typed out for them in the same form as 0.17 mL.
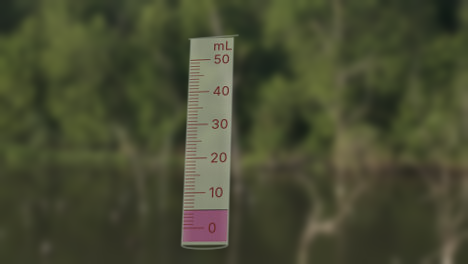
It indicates 5 mL
